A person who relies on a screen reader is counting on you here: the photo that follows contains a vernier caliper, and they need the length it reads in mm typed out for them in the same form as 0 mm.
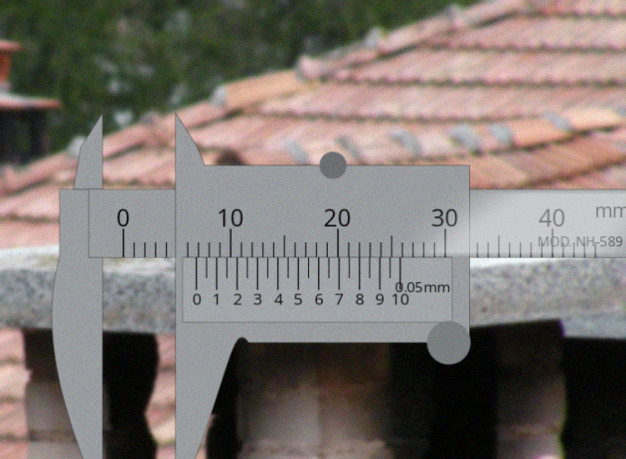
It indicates 6.8 mm
